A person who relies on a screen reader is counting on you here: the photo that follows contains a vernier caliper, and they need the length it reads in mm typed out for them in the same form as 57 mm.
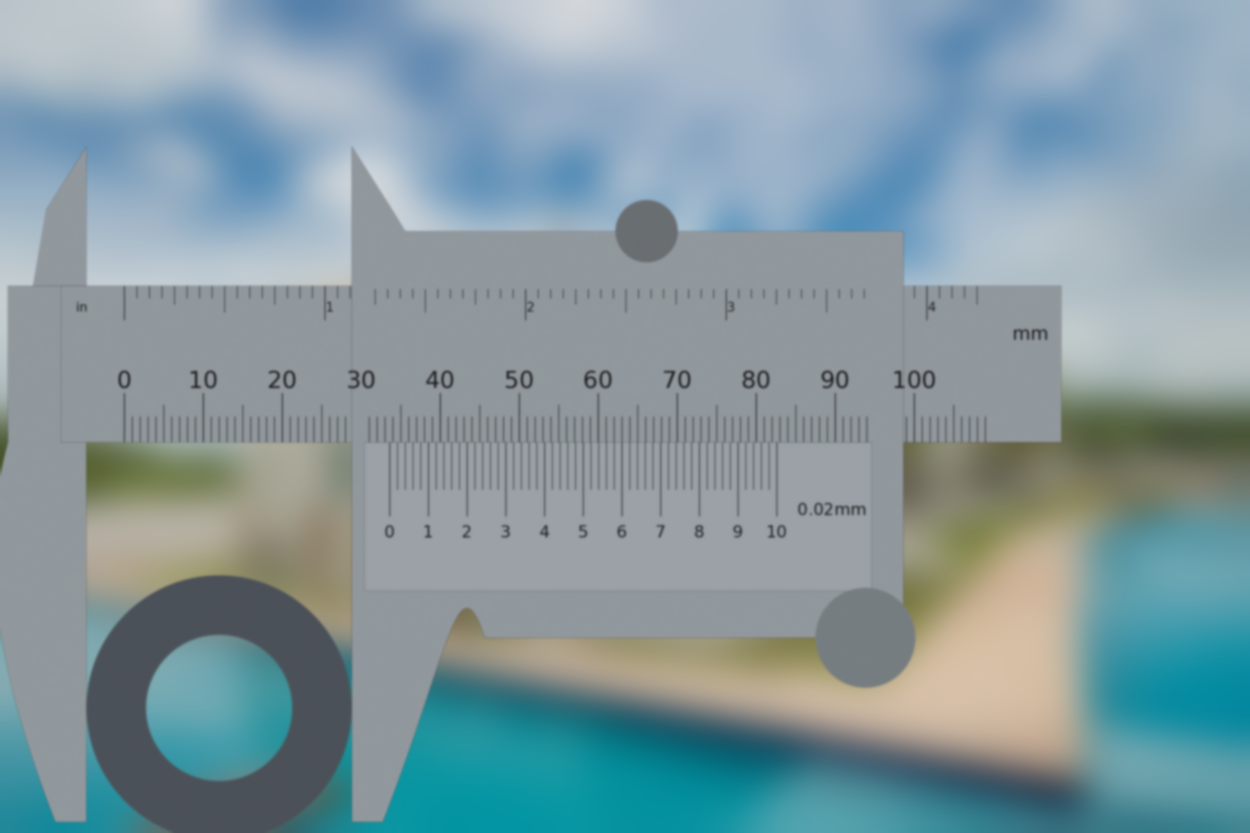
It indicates 33.6 mm
